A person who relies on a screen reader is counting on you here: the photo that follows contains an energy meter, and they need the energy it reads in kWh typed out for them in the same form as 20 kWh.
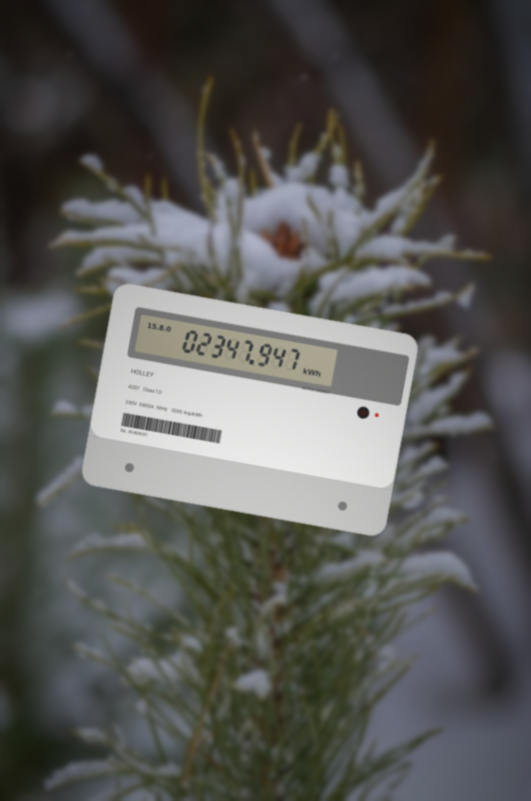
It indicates 2347.947 kWh
